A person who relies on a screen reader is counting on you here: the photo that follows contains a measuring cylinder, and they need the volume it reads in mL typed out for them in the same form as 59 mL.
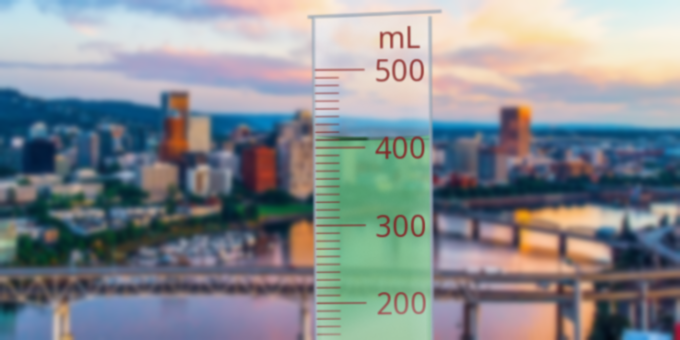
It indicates 410 mL
